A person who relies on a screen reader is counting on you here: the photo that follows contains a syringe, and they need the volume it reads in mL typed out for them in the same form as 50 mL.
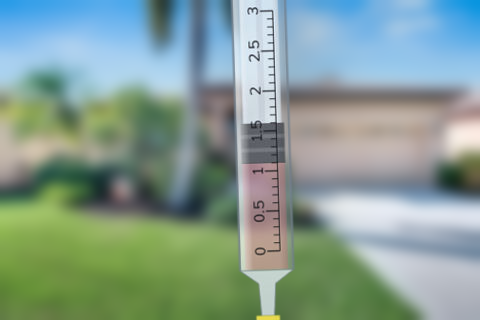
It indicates 1.1 mL
